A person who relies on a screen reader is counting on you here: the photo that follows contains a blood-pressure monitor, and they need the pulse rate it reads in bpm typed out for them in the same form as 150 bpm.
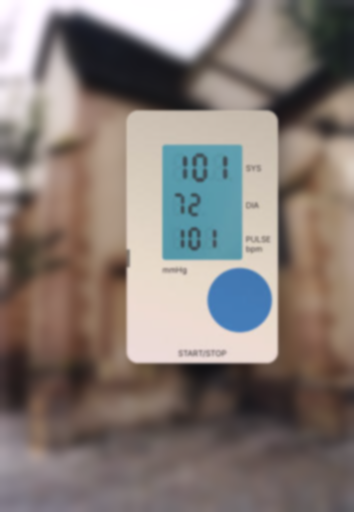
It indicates 101 bpm
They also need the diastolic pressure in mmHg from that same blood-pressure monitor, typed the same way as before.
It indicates 72 mmHg
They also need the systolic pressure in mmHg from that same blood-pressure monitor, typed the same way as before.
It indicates 101 mmHg
